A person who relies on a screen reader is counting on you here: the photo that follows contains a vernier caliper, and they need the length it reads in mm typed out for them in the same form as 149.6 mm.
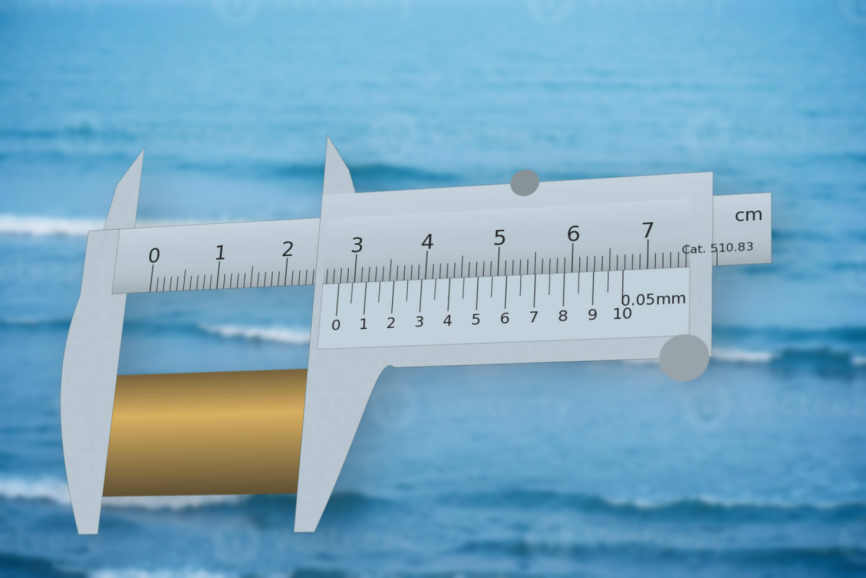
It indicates 27.8 mm
